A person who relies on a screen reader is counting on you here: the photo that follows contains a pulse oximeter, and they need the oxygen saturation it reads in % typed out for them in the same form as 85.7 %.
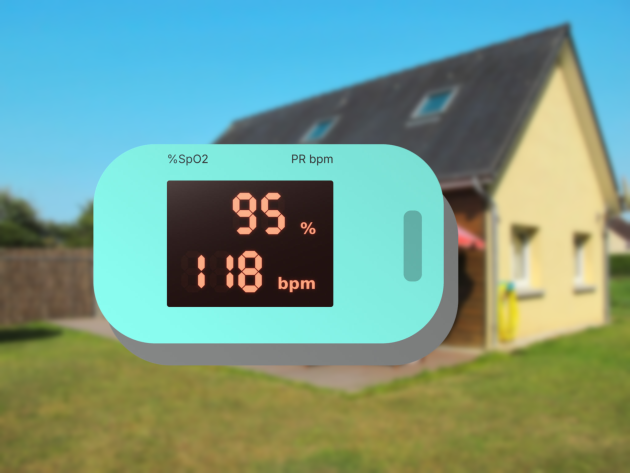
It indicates 95 %
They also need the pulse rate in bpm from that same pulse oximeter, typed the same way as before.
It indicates 118 bpm
